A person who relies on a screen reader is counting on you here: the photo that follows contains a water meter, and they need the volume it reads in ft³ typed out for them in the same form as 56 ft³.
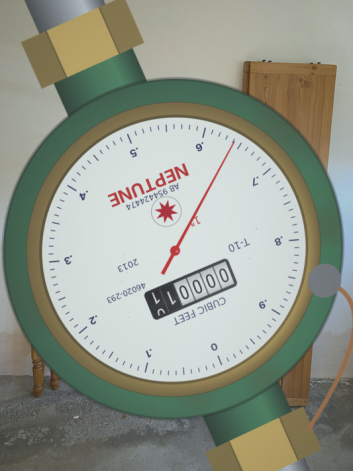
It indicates 10.64 ft³
